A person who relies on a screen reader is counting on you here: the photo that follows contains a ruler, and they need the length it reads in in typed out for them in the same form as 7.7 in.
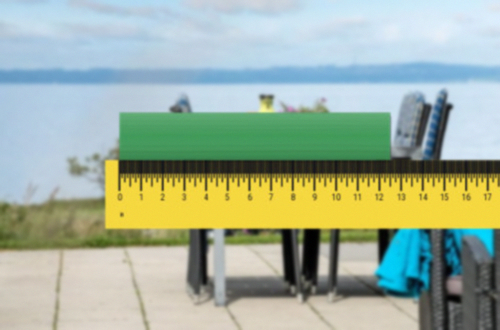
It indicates 12.5 in
